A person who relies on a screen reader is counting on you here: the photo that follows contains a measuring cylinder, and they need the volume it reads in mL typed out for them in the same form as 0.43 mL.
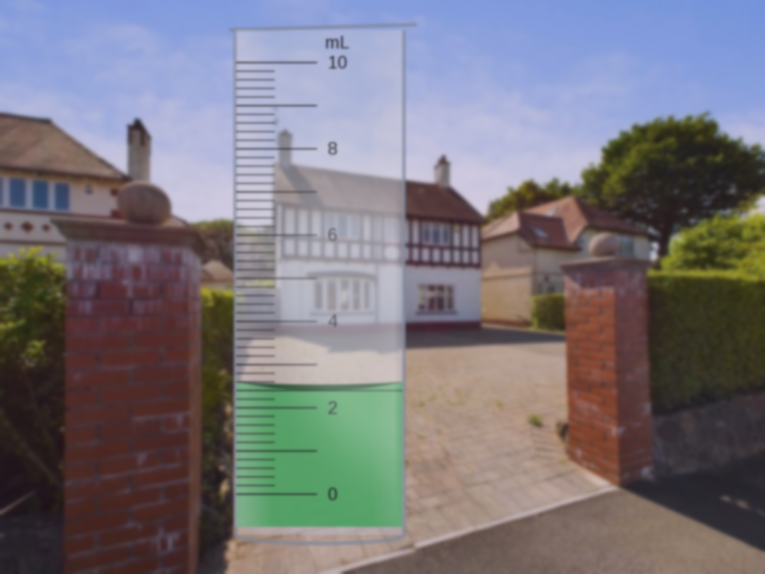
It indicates 2.4 mL
